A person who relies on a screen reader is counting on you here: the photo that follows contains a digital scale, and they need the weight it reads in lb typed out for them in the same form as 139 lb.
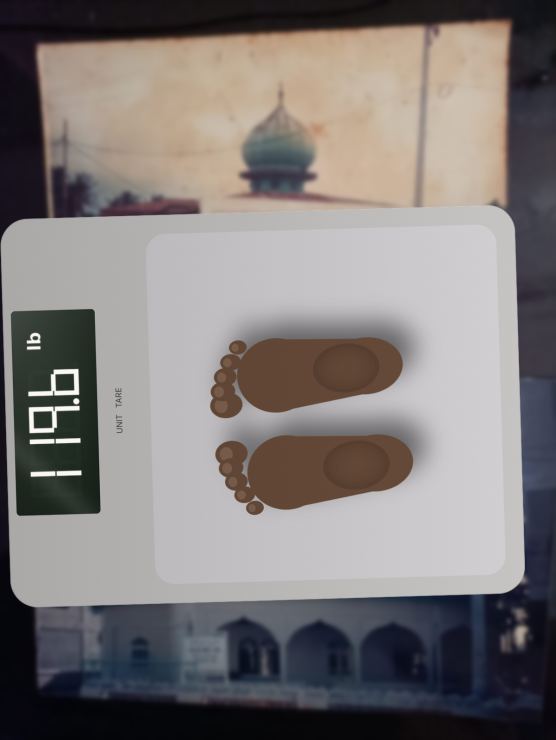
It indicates 119.6 lb
